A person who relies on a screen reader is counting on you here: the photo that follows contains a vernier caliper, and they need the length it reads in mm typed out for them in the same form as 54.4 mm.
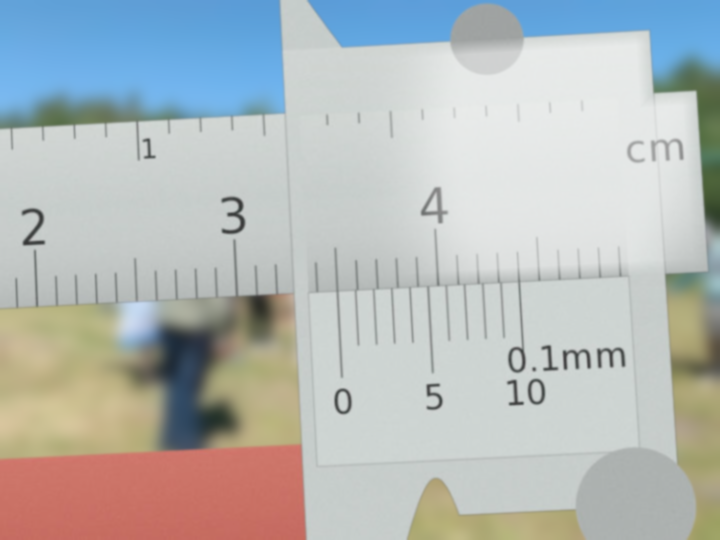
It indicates 35.0 mm
